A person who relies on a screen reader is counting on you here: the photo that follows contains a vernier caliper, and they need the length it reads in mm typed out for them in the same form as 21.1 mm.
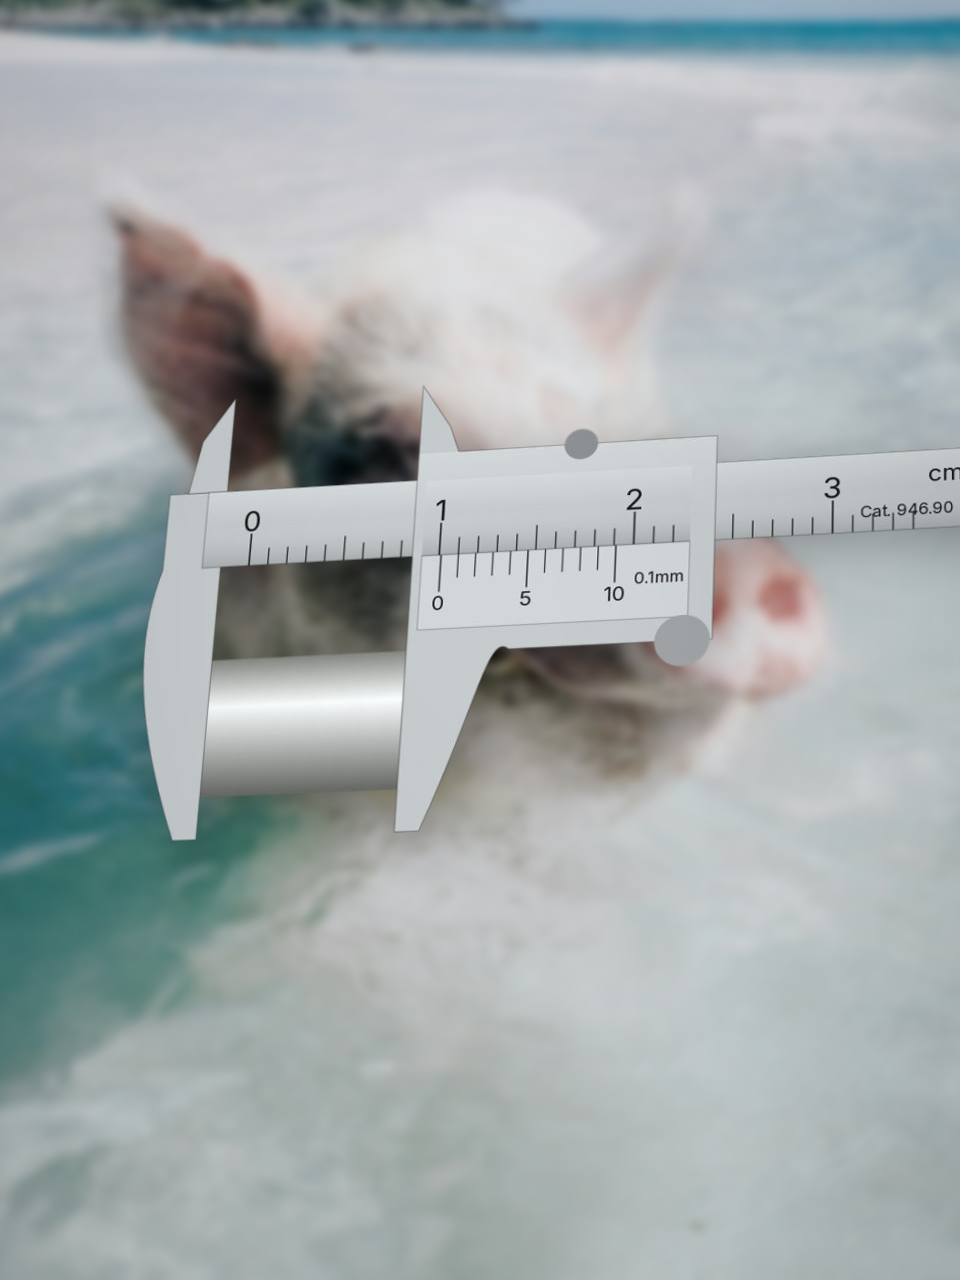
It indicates 10.1 mm
